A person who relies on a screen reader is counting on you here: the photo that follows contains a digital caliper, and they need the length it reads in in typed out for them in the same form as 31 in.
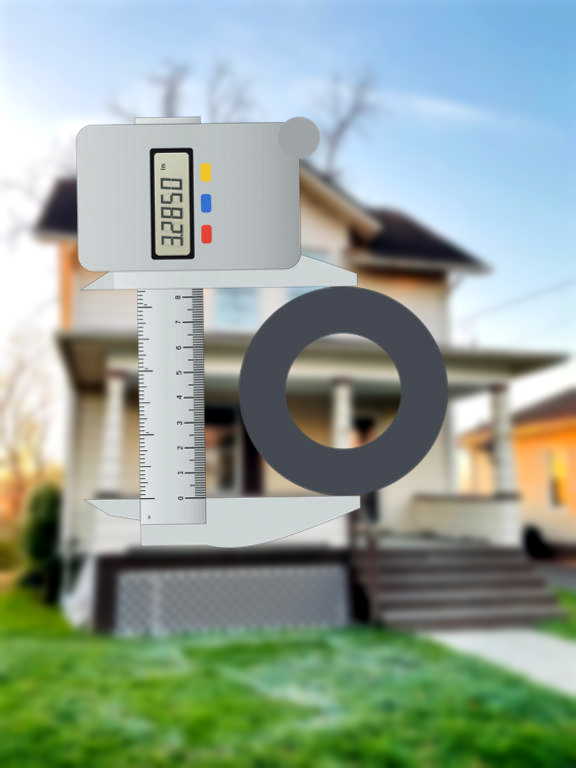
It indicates 3.2850 in
